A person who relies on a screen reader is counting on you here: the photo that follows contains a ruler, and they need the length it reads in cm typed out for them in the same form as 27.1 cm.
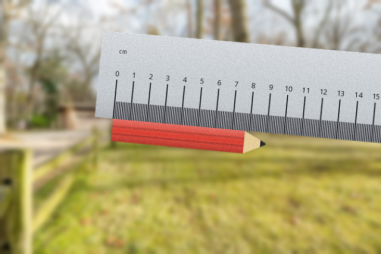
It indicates 9 cm
